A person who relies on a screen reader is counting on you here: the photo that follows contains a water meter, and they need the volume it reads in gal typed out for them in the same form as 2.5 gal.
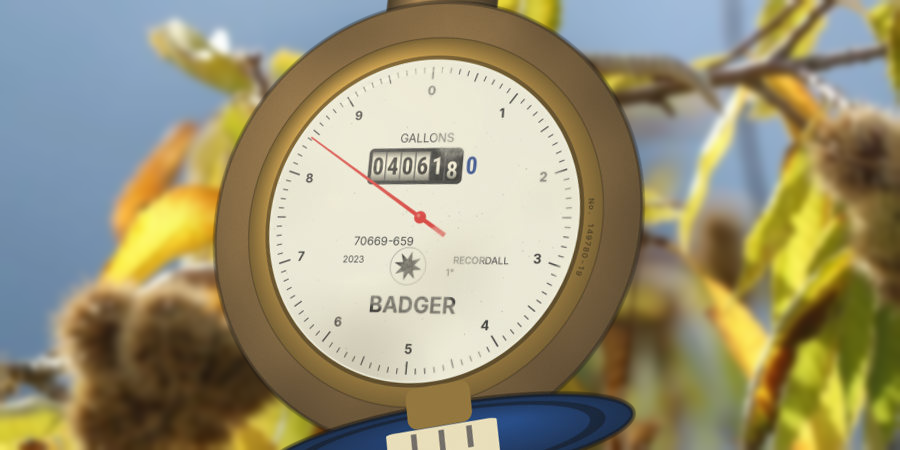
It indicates 406178.4 gal
